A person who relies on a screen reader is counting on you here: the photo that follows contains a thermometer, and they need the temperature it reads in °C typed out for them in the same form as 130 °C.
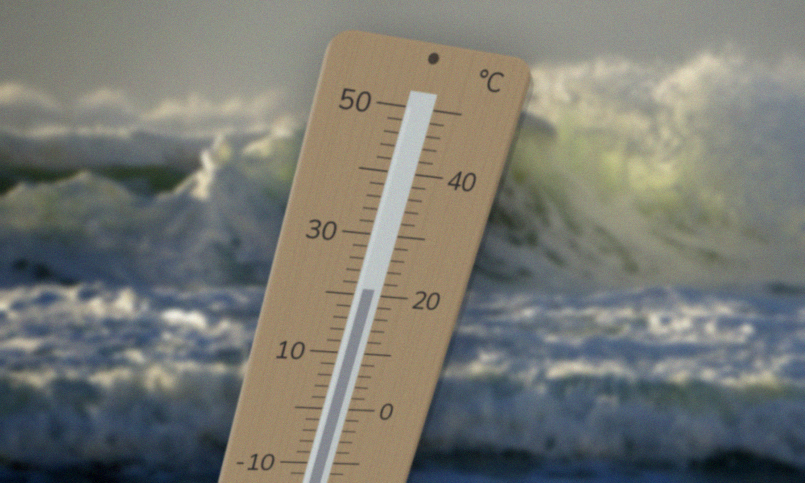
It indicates 21 °C
